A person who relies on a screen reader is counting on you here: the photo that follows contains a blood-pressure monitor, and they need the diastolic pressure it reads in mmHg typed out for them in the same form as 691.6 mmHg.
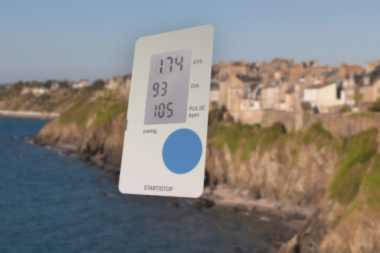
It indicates 93 mmHg
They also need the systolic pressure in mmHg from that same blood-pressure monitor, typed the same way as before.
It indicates 174 mmHg
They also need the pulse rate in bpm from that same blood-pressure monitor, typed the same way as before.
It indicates 105 bpm
